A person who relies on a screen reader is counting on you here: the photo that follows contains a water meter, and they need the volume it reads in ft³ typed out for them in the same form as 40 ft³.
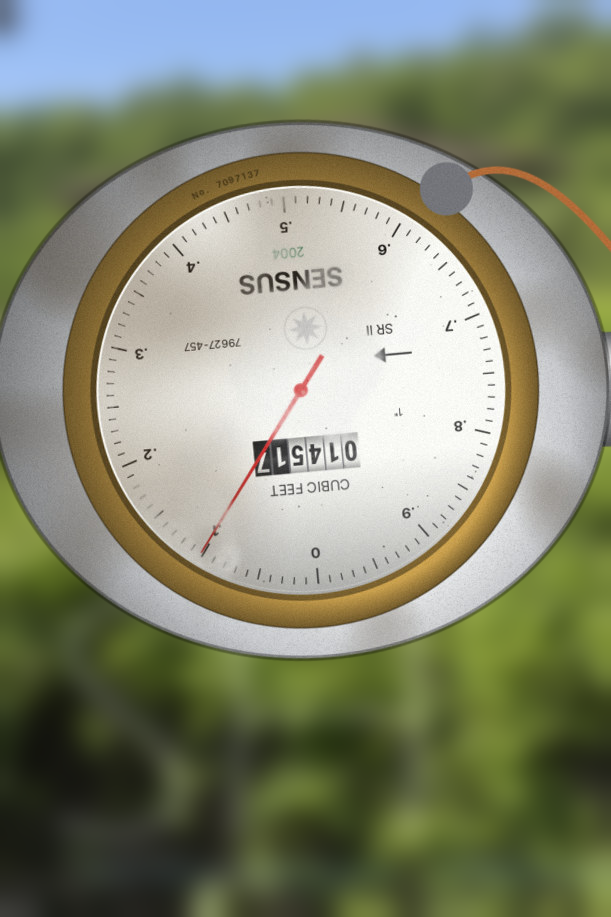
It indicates 14517.10 ft³
